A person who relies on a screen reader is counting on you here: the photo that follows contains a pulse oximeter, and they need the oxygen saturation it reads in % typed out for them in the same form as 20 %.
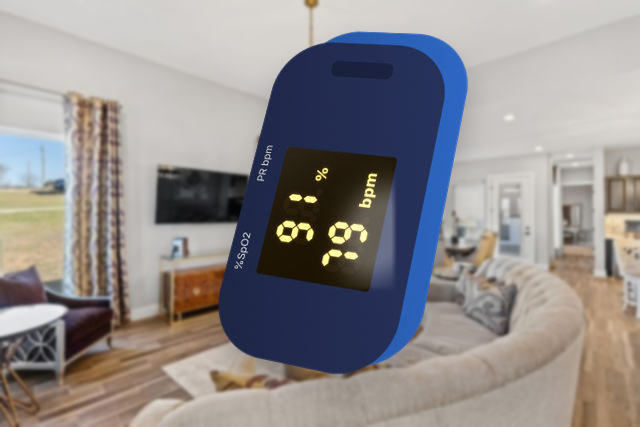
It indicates 91 %
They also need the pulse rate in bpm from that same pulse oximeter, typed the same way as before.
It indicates 79 bpm
